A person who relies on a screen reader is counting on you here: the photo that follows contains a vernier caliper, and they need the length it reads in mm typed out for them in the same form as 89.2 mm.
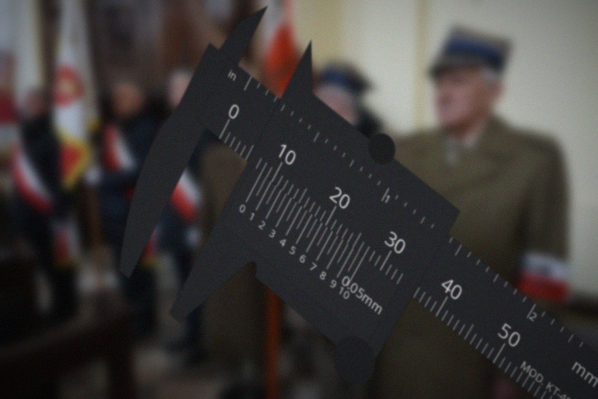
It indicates 8.0 mm
